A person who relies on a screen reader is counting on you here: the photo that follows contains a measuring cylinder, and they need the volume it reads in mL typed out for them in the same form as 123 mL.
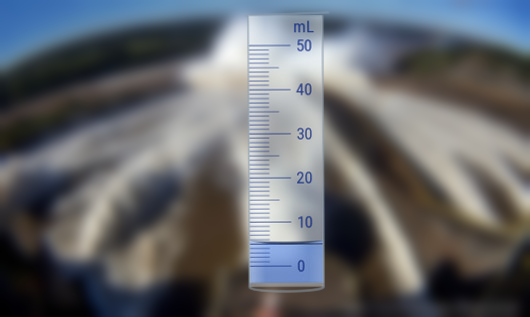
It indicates 5 mL
